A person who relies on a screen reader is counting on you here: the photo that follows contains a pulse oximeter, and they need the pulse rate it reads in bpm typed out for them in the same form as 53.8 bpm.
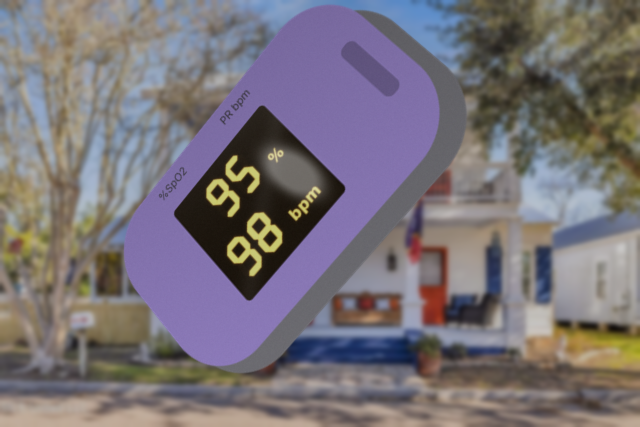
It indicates 98 bpm
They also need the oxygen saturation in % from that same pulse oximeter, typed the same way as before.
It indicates 95 %
